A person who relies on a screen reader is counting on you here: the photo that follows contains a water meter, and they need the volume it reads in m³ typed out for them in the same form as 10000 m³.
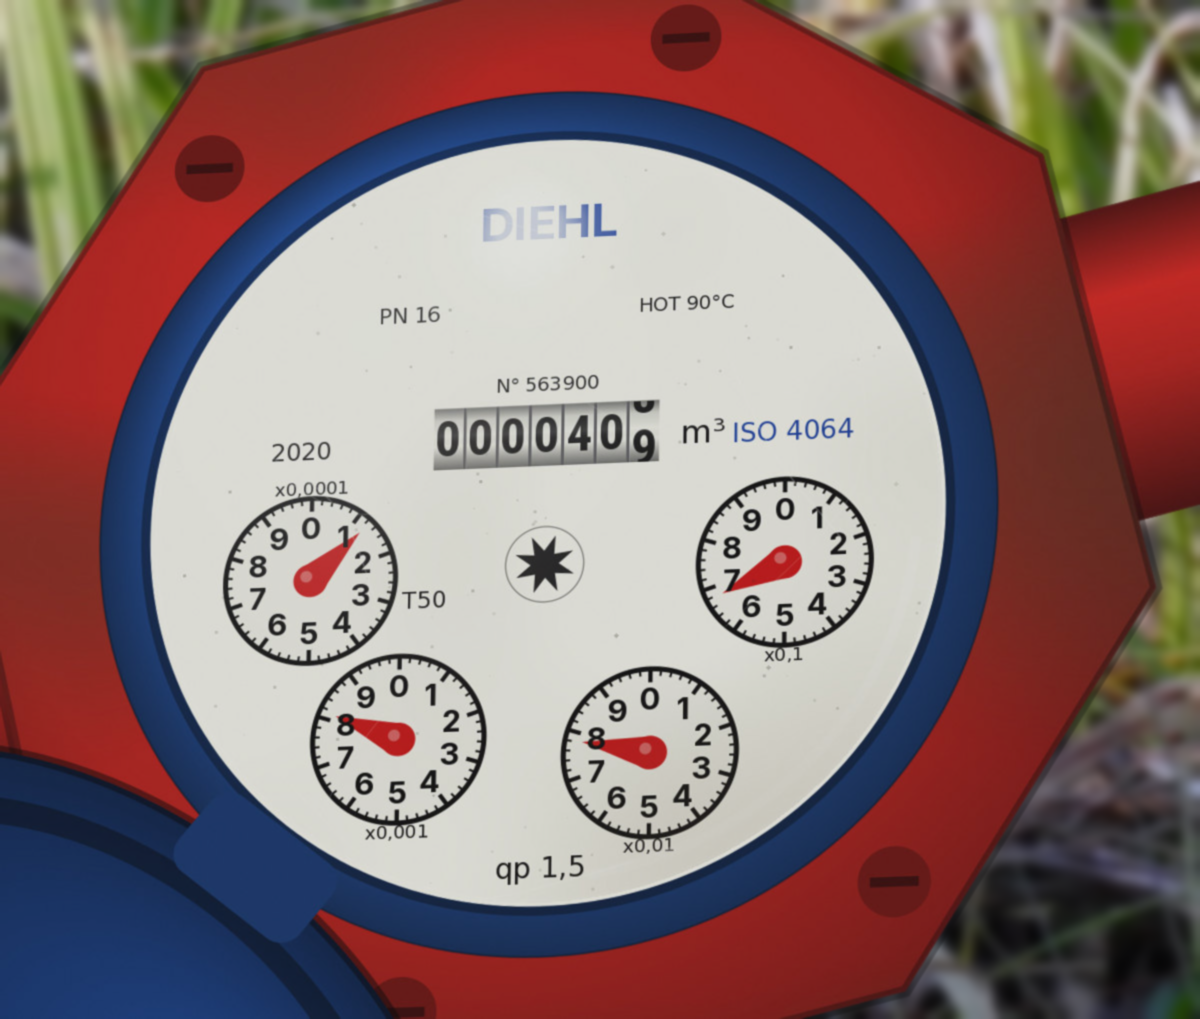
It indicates 408.6781 m³
